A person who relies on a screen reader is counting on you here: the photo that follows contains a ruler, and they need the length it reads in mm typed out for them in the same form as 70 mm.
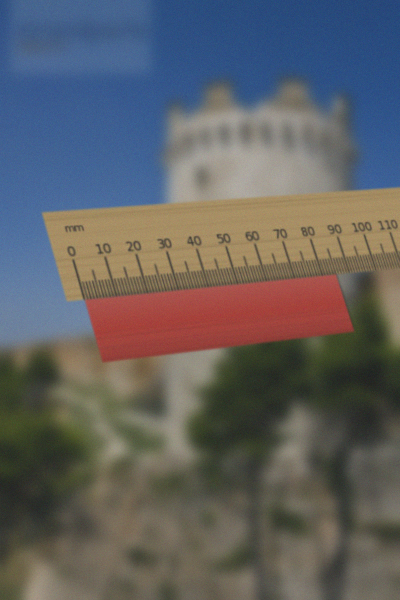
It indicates 85 mm
